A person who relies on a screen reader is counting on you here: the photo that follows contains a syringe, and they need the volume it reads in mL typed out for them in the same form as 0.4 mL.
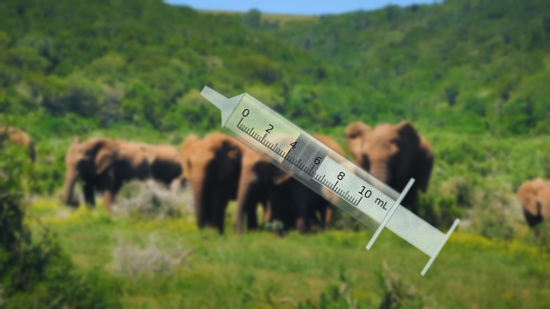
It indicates 4 mL
